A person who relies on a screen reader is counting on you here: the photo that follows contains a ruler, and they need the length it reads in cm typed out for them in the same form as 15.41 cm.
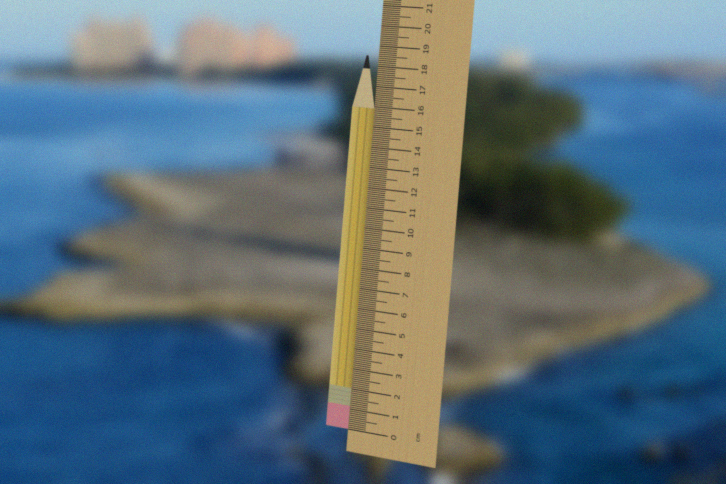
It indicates 18.5 cm
